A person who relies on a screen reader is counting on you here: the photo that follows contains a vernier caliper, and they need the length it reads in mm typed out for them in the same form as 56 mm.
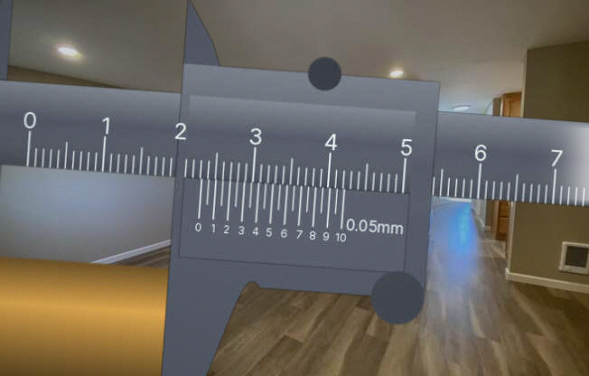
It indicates 23.2 mm
